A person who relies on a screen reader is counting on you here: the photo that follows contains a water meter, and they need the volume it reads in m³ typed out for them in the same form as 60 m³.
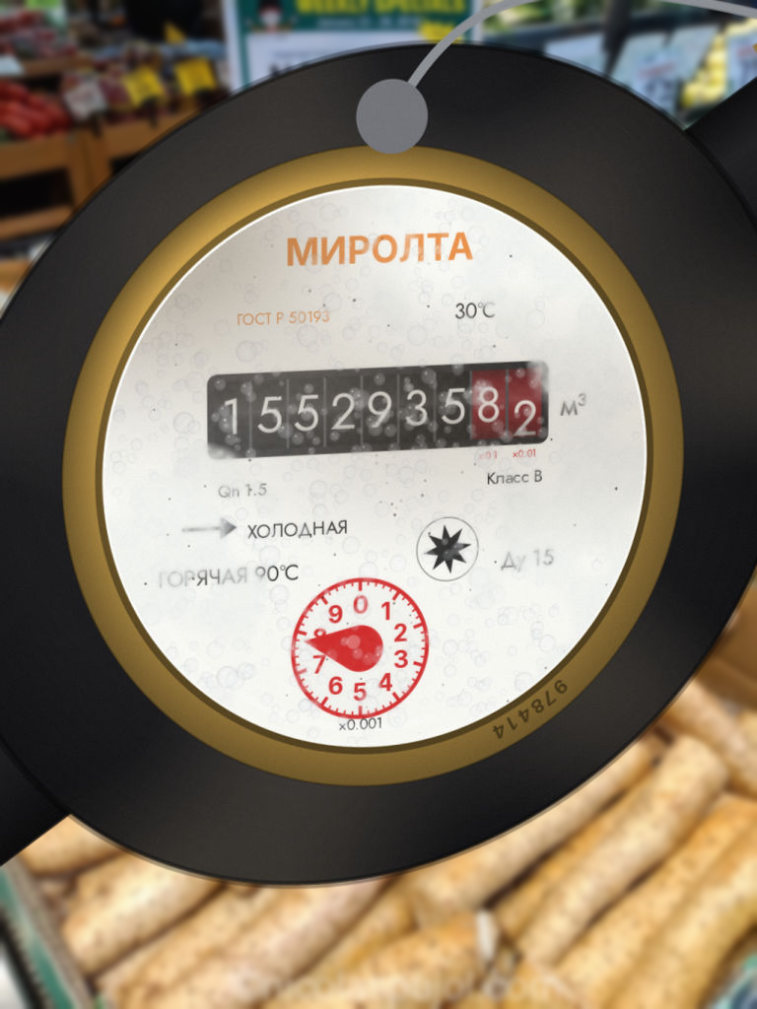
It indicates 1552935.817 m³
